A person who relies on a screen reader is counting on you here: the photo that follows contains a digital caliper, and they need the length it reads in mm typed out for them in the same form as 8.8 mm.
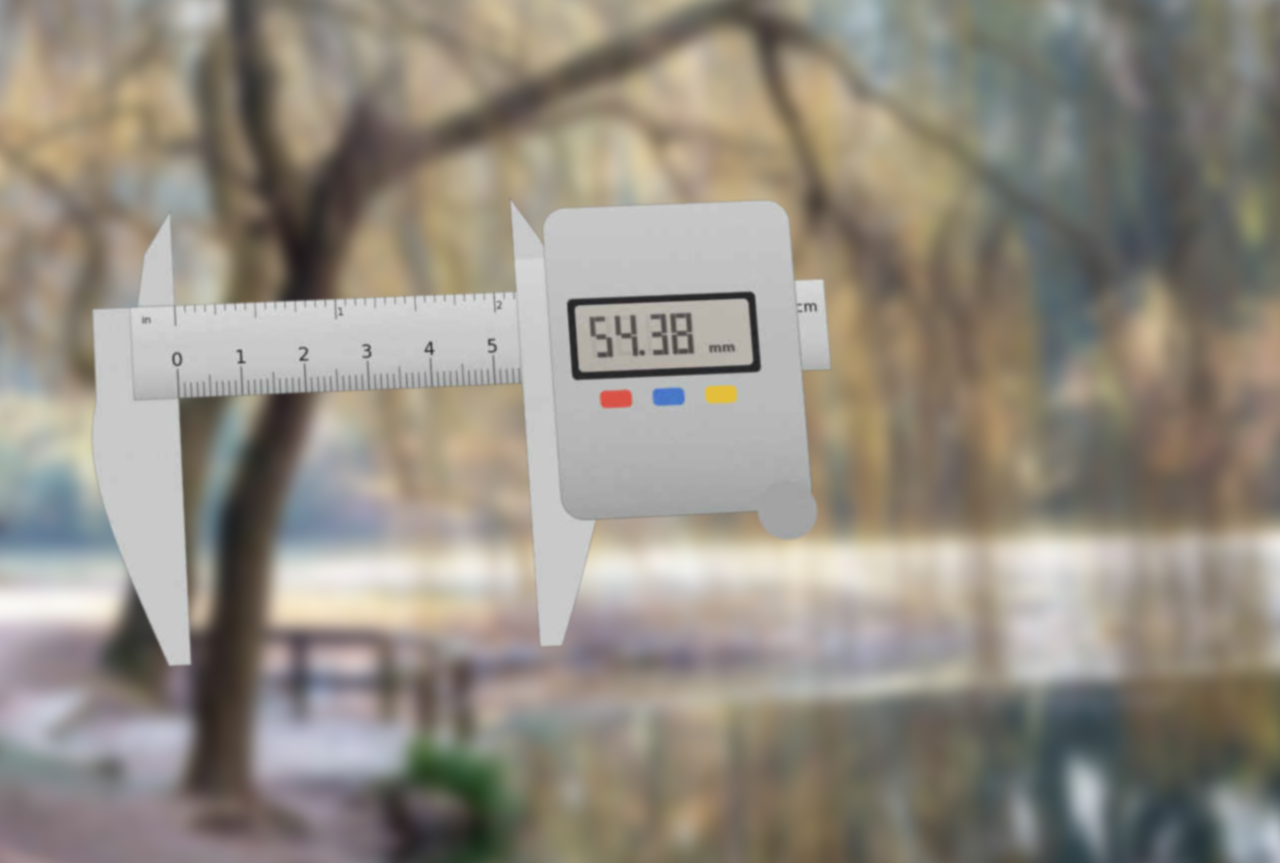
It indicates 54.38 mm
